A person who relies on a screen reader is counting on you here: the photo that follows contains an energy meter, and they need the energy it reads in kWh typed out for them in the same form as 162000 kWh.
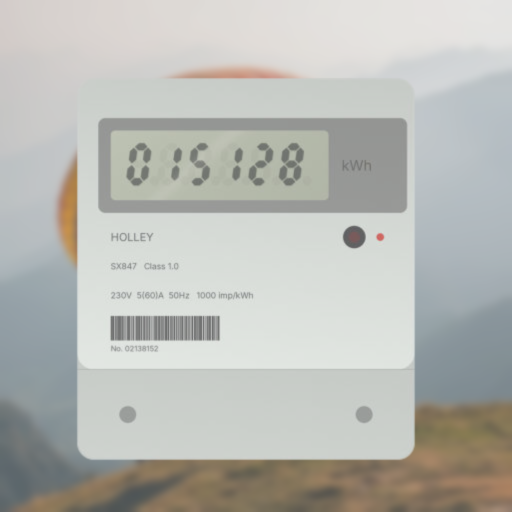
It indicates 15128 kWh
